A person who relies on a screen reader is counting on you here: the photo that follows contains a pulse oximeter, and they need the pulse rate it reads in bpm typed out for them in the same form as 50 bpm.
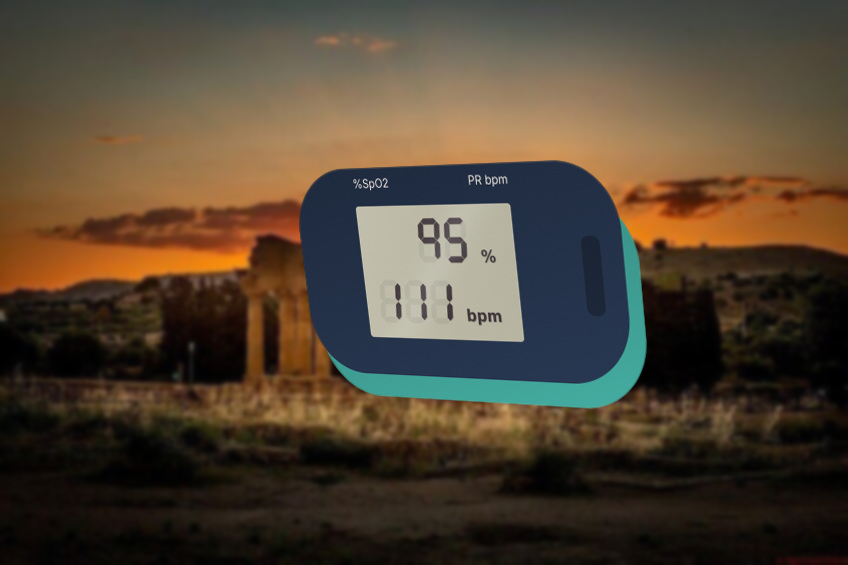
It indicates 111 bpm
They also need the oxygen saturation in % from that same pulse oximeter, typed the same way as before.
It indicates 95 %
